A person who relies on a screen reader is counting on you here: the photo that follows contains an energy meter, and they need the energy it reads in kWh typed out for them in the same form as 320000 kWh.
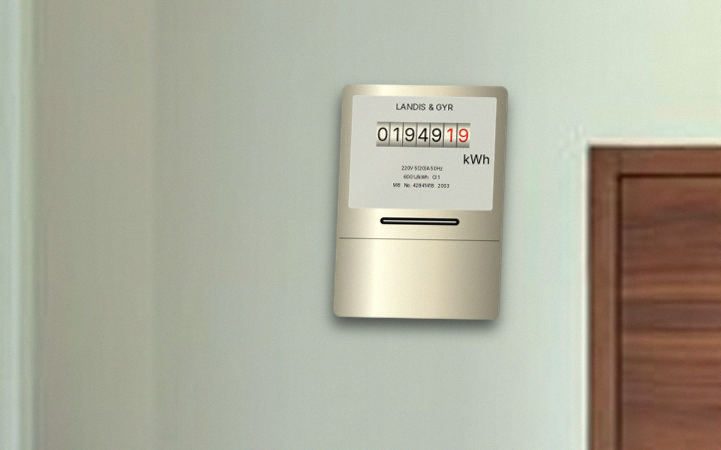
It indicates 1949.19 kWh
